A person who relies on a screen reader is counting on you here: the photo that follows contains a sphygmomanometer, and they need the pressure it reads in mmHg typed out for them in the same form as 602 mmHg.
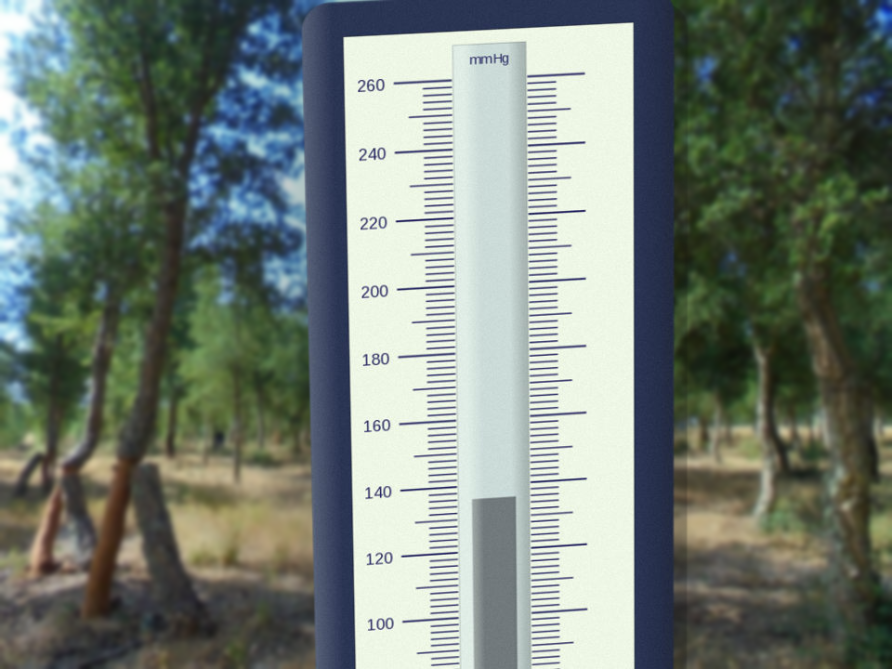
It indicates 136 mmHg
